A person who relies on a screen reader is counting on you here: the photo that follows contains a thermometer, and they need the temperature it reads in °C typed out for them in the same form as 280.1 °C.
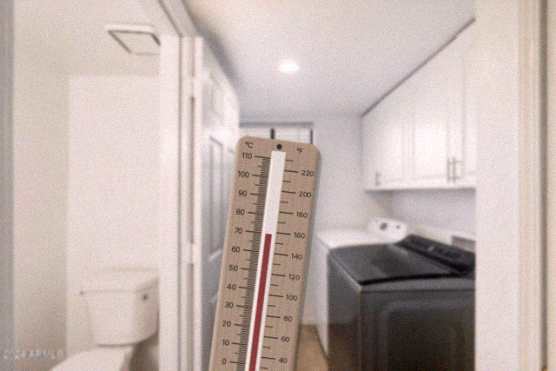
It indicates 70 °C
